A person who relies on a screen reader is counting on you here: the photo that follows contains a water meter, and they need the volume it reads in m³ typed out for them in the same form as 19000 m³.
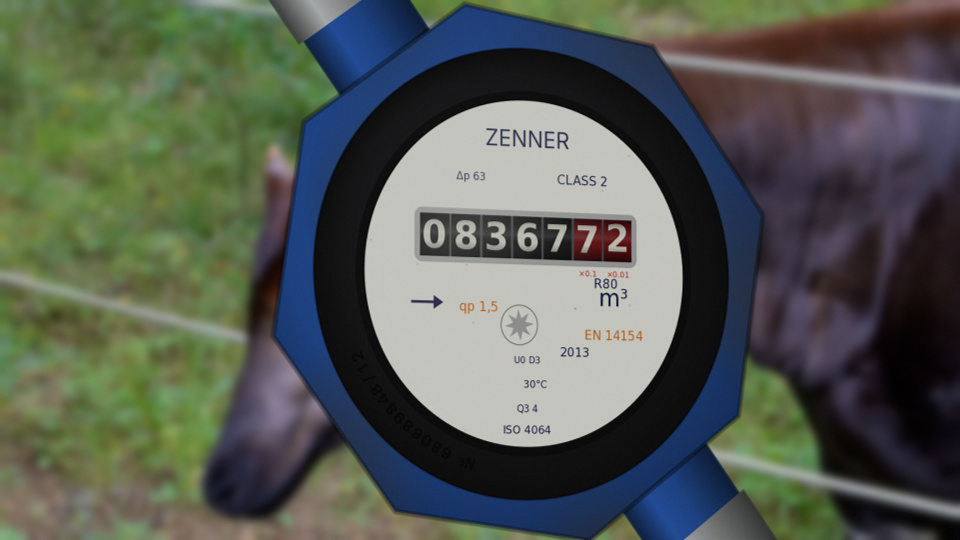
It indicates 8367.72 m³
